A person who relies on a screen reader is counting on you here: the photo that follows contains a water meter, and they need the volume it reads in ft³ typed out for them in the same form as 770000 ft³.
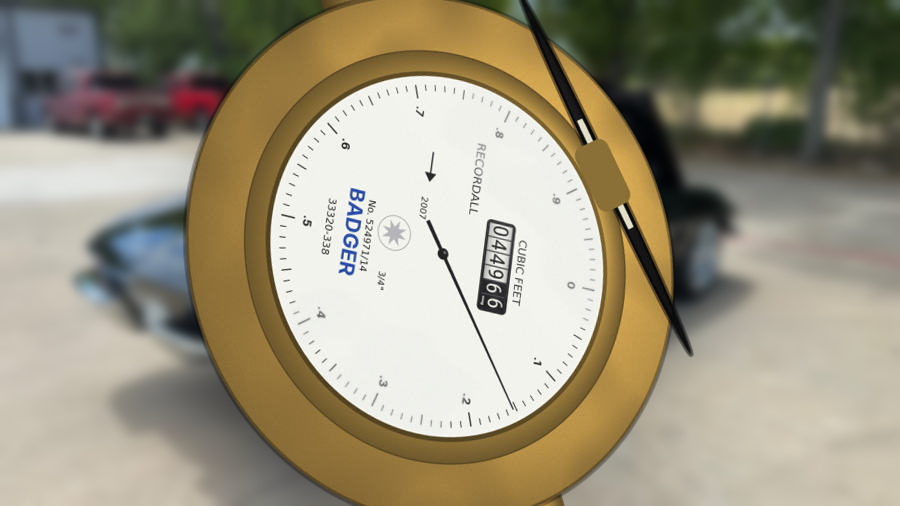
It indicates 44966.15 ft³
